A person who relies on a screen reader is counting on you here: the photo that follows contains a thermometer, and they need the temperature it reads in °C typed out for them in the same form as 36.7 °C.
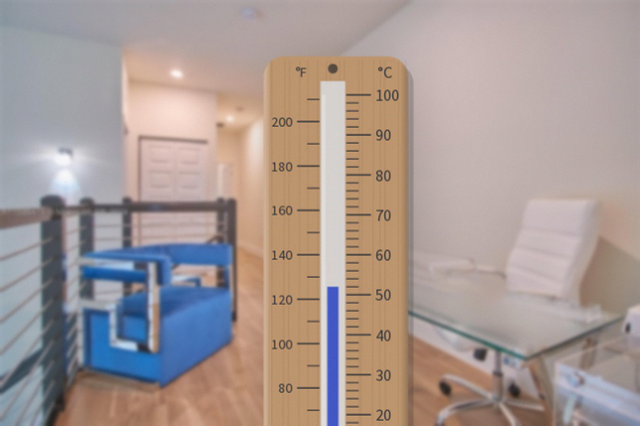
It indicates 52 °C
